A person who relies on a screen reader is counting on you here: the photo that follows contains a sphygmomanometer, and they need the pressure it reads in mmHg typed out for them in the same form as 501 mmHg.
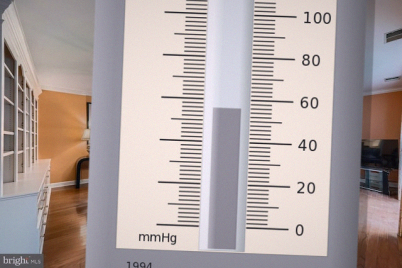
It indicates 56 mmHg
